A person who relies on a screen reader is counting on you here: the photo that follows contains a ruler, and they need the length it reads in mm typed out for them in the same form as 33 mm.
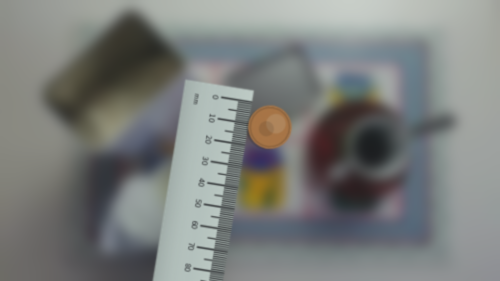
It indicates 20 mm
